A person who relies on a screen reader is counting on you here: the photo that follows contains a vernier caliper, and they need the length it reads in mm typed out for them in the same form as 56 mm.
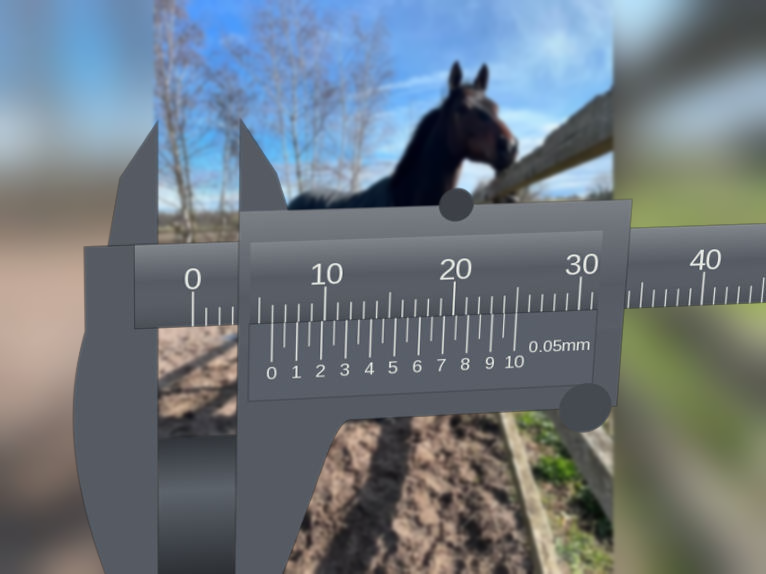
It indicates 6.0 mm
